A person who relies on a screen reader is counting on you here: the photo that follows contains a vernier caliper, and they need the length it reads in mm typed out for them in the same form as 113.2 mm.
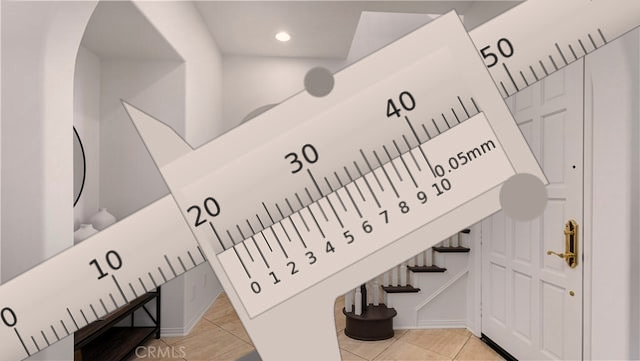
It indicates 20.8 mm
